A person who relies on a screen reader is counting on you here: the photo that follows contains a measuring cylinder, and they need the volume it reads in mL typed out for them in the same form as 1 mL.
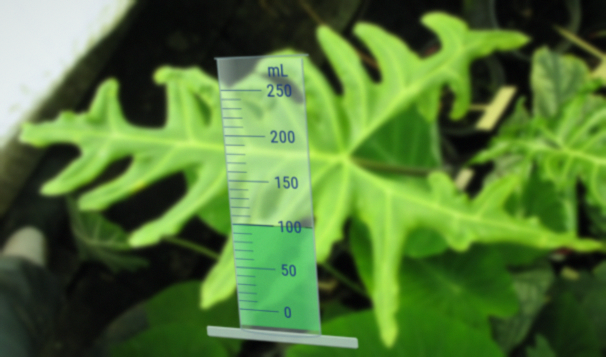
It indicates 100 mL
